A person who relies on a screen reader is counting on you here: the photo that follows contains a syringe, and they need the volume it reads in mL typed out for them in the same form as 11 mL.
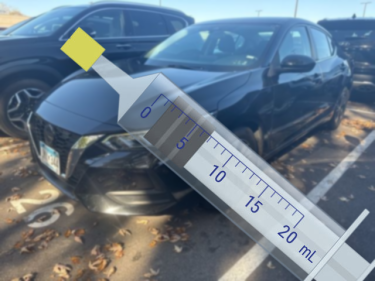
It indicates 1.5 mL
